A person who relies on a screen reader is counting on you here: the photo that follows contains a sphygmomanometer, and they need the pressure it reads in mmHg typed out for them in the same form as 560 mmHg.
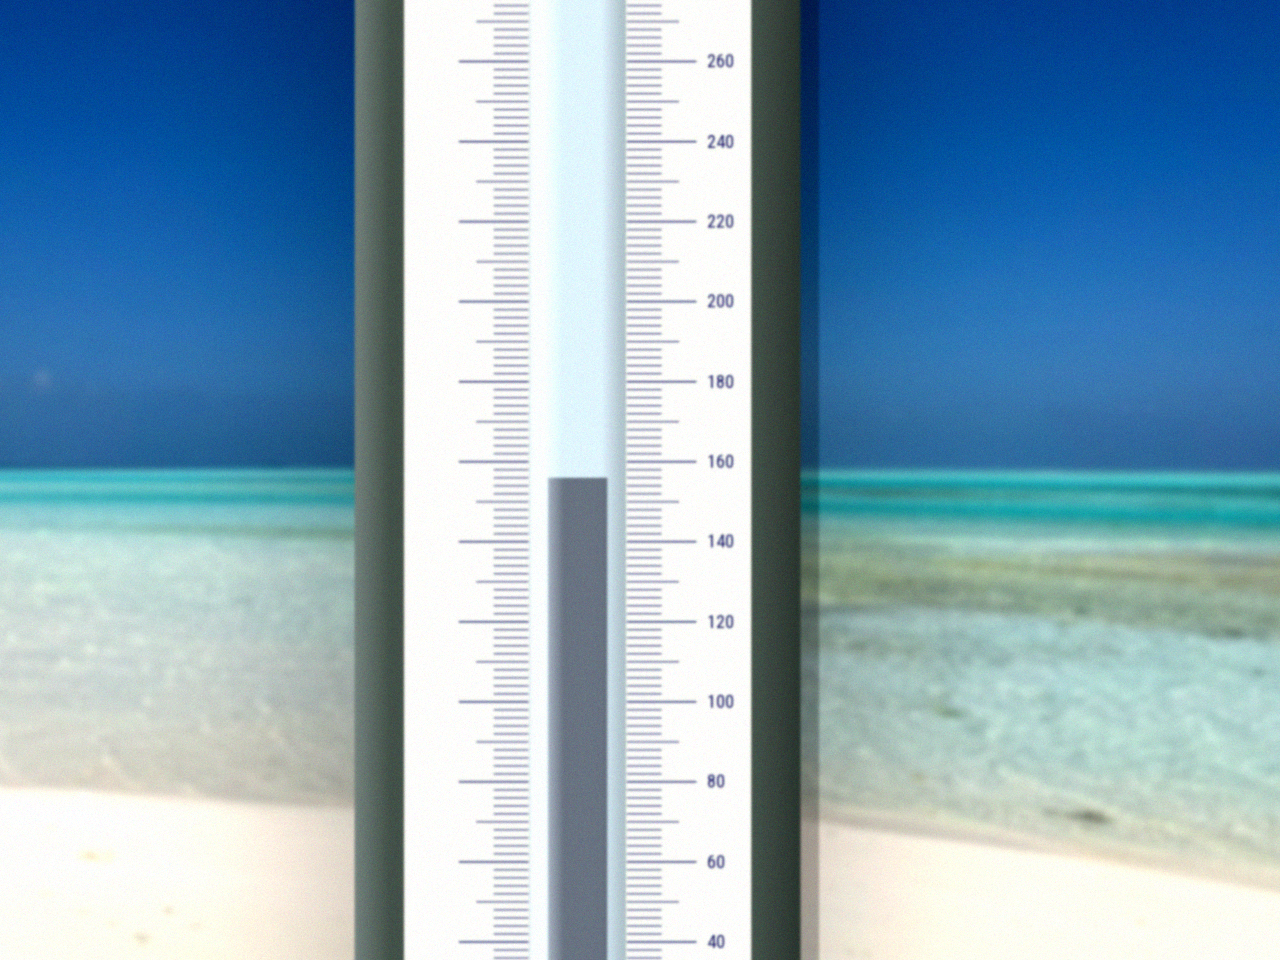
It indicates 156 mmHg
